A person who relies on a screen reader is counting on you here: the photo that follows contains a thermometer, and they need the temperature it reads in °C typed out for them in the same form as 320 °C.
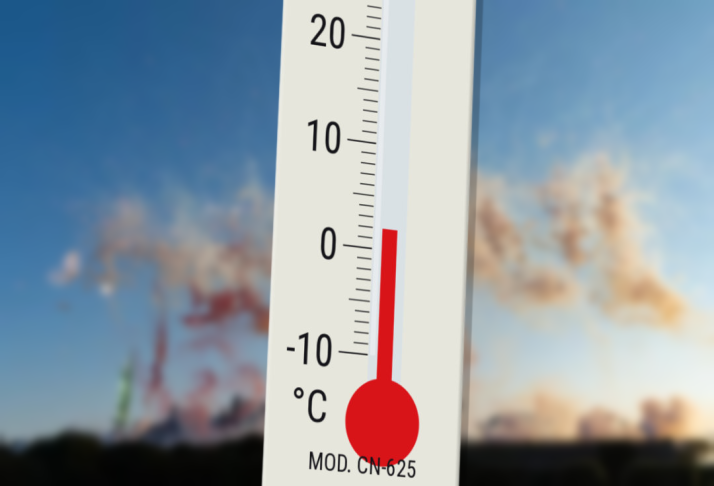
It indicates 2 °C
